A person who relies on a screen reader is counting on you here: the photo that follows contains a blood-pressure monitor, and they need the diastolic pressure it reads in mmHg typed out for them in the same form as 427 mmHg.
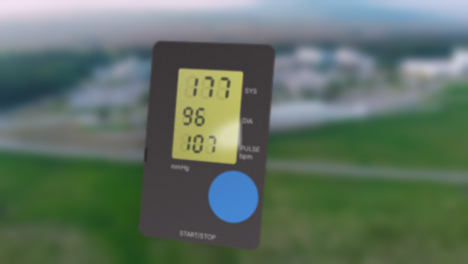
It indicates 96 mmHg
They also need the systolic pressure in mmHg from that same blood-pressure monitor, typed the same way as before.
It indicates 177 mmHg
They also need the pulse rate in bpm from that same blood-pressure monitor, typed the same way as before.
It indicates 107 bpm
